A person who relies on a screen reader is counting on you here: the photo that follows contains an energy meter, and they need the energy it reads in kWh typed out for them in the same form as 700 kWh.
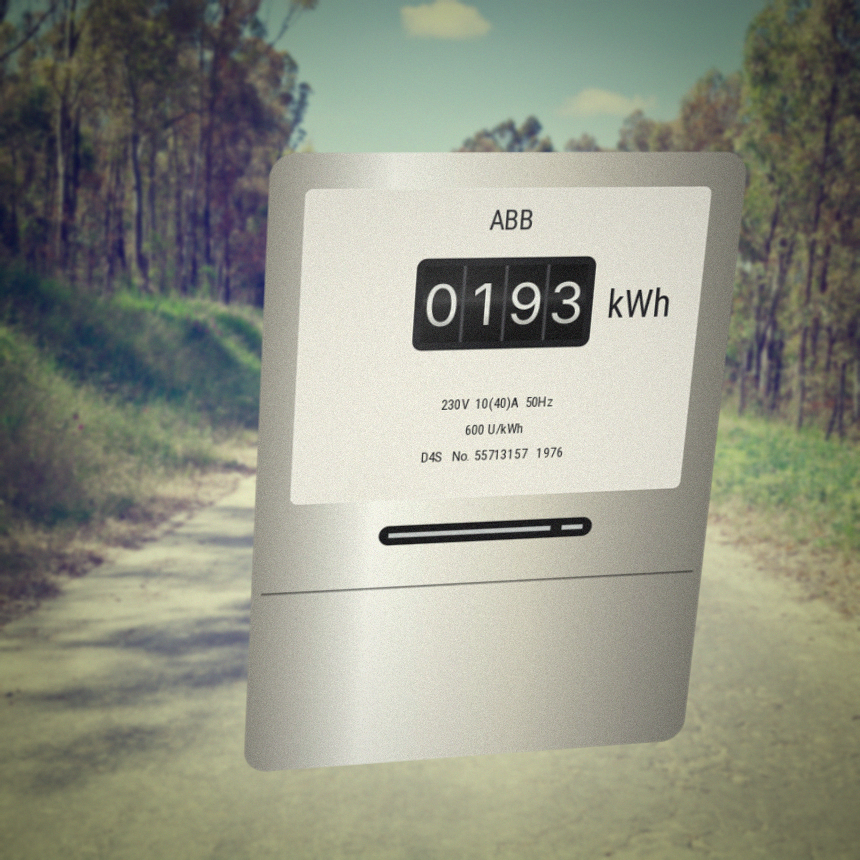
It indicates 193 kWh
